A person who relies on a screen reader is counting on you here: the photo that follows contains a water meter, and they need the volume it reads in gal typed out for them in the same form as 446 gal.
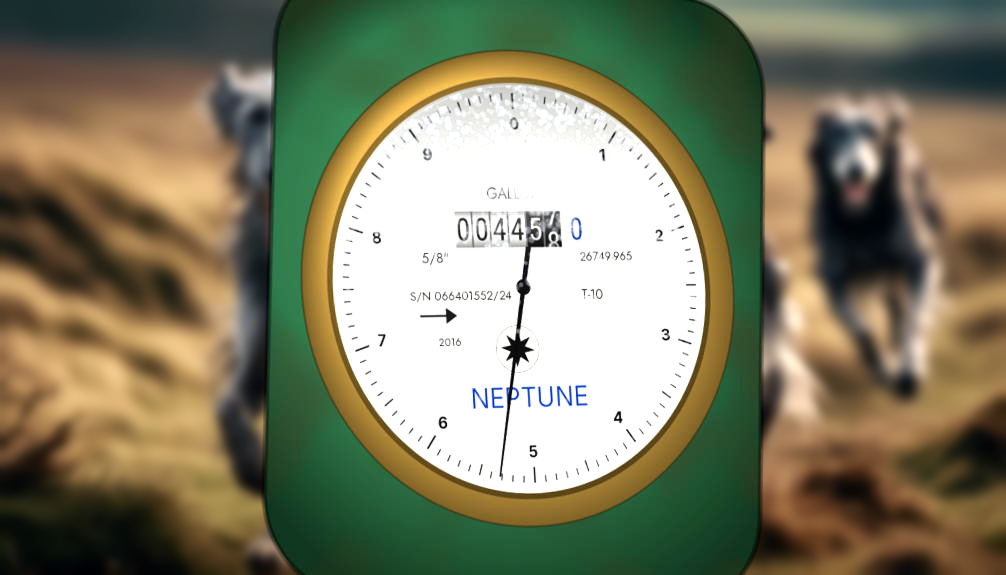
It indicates 44575.3 gal
